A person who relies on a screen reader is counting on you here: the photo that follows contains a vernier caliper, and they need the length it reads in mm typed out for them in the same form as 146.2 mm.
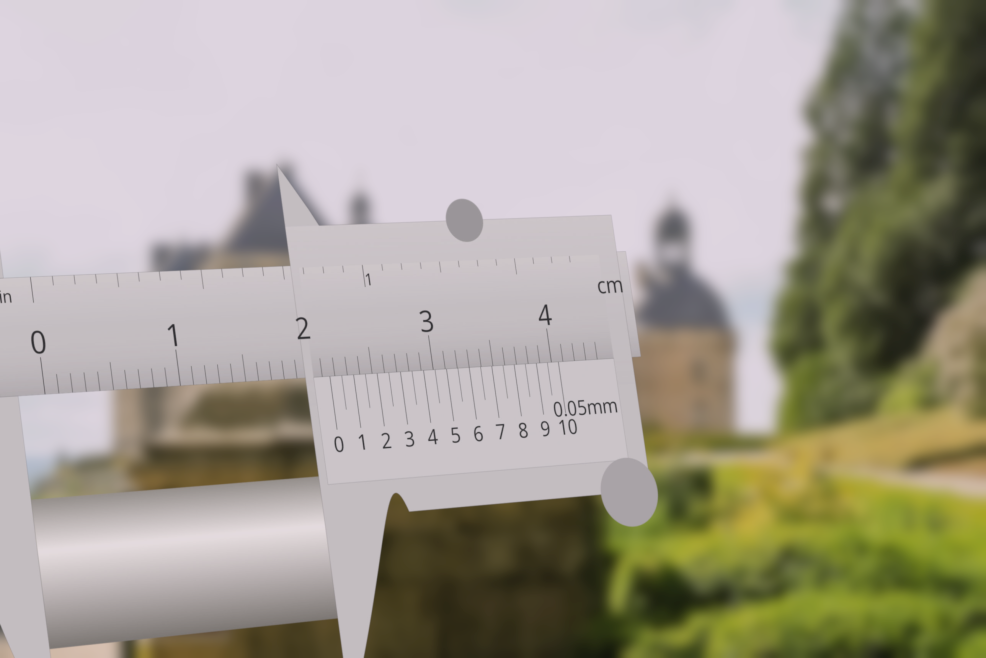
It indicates 21.6 mm
